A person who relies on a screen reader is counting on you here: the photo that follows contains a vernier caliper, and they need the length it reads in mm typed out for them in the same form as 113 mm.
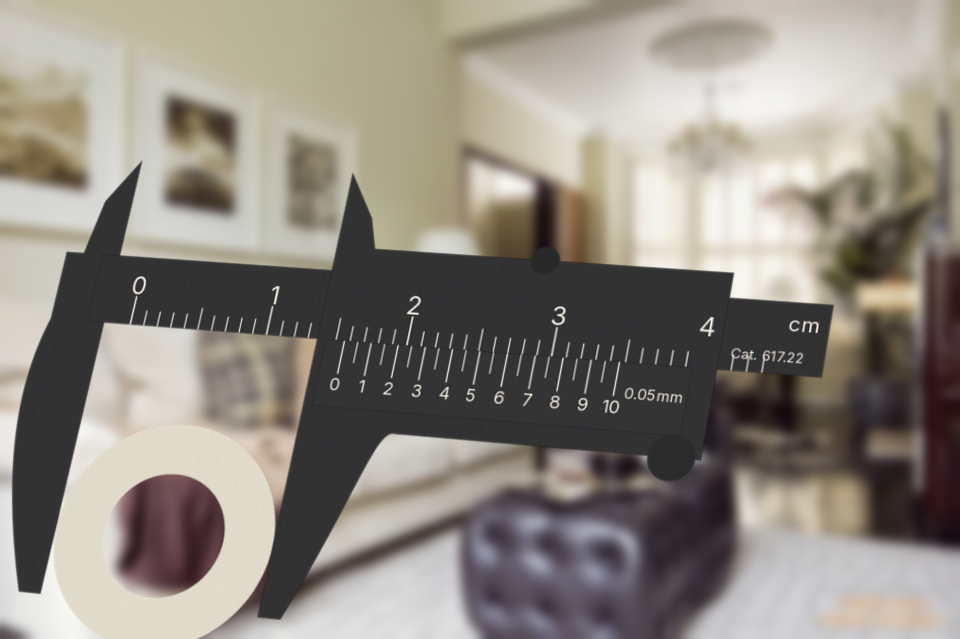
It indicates 15.6 mm
